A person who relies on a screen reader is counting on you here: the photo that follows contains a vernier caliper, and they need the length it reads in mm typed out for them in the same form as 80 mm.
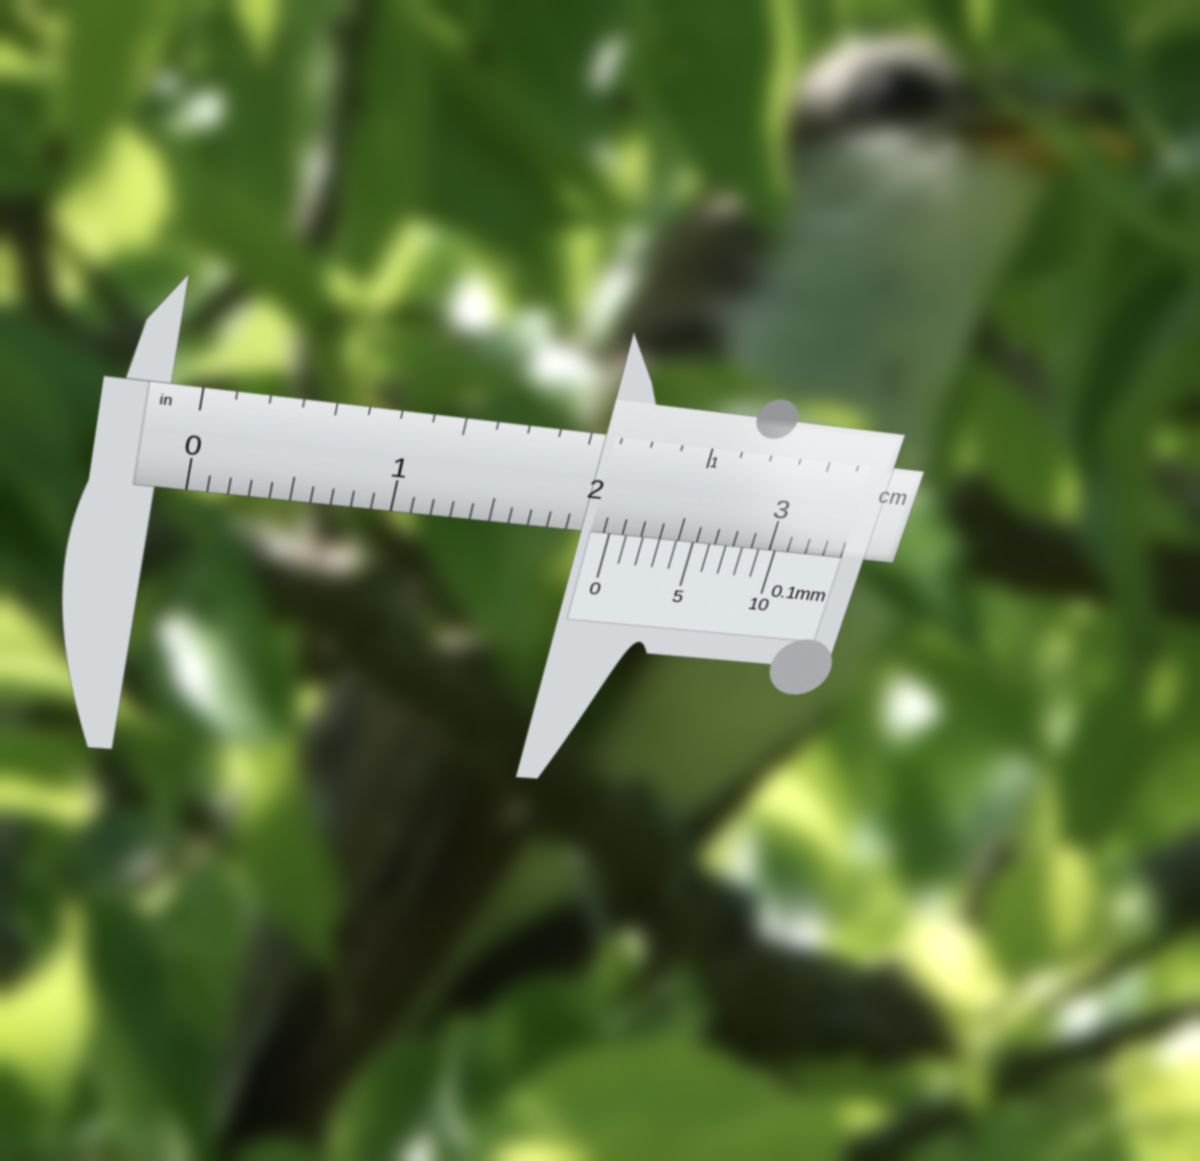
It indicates 21.3 mm
